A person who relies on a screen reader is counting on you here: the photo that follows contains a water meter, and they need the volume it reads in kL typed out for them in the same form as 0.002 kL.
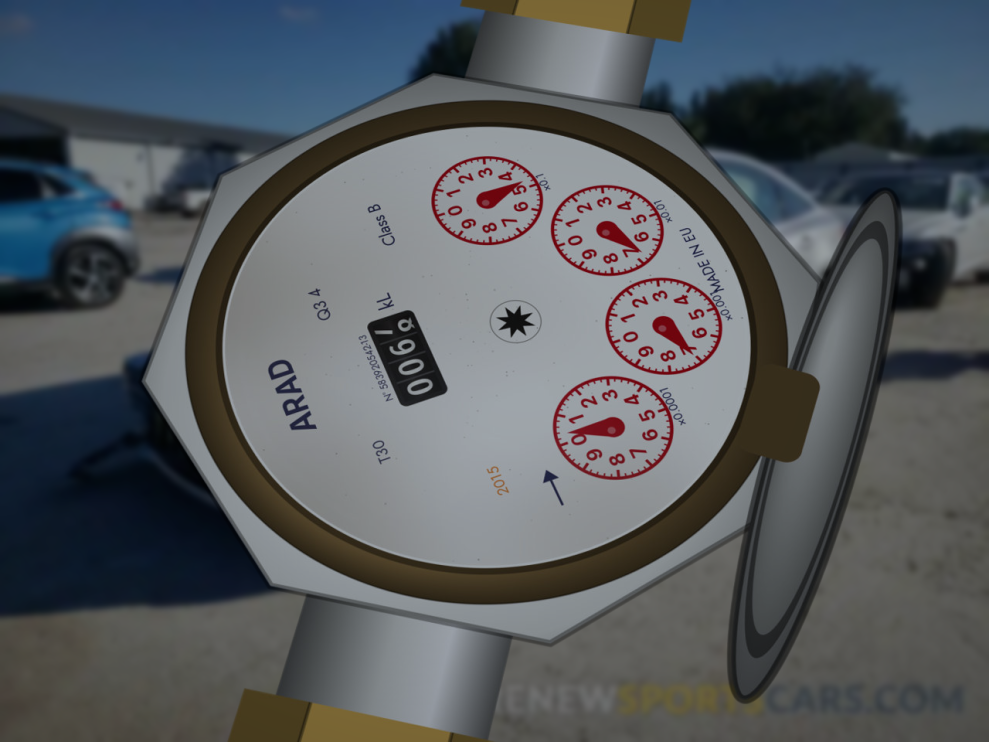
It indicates 67.4670 kL
